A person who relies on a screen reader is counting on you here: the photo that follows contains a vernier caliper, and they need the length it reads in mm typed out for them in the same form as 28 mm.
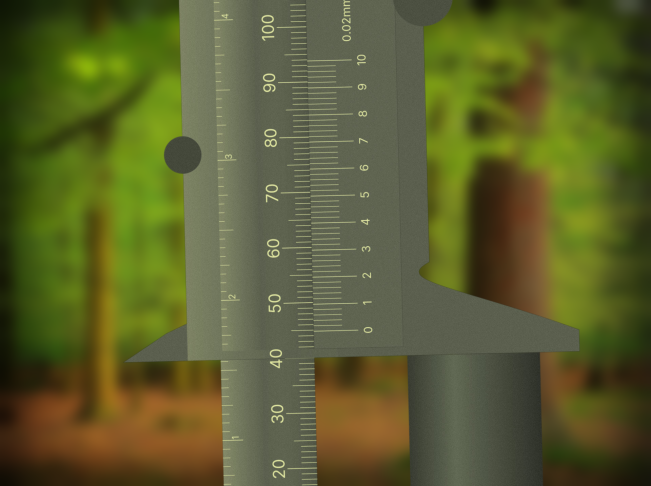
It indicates 44.8 mm
